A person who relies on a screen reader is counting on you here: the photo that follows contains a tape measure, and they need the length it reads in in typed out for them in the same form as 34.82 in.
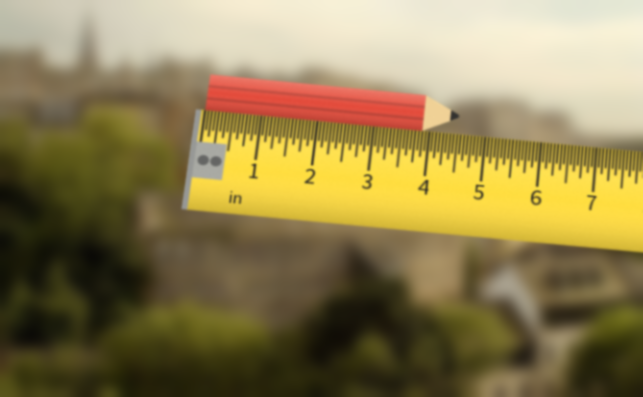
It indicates 4.5 in
